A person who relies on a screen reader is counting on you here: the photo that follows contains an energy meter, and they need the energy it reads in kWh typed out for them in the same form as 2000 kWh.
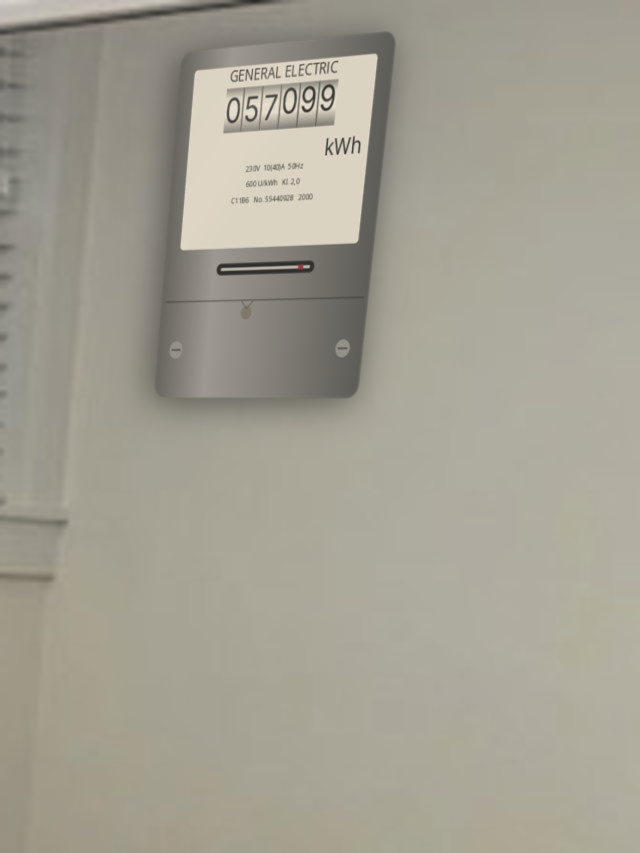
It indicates 57099 kWh
